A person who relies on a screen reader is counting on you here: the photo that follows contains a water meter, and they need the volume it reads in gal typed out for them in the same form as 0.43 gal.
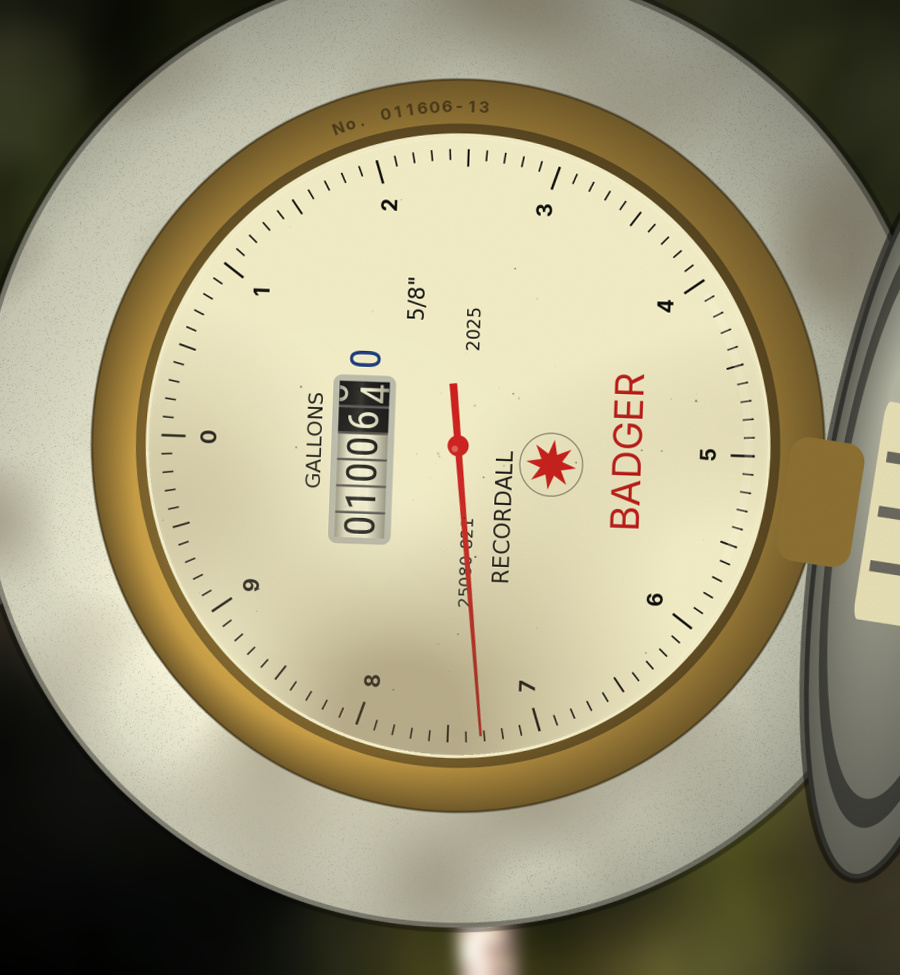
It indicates 100637.3 gal
